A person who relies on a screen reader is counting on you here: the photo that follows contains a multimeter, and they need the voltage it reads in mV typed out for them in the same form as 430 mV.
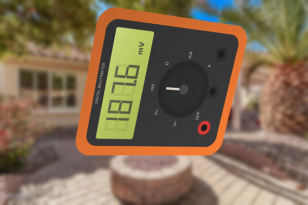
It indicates 187.6 mV
